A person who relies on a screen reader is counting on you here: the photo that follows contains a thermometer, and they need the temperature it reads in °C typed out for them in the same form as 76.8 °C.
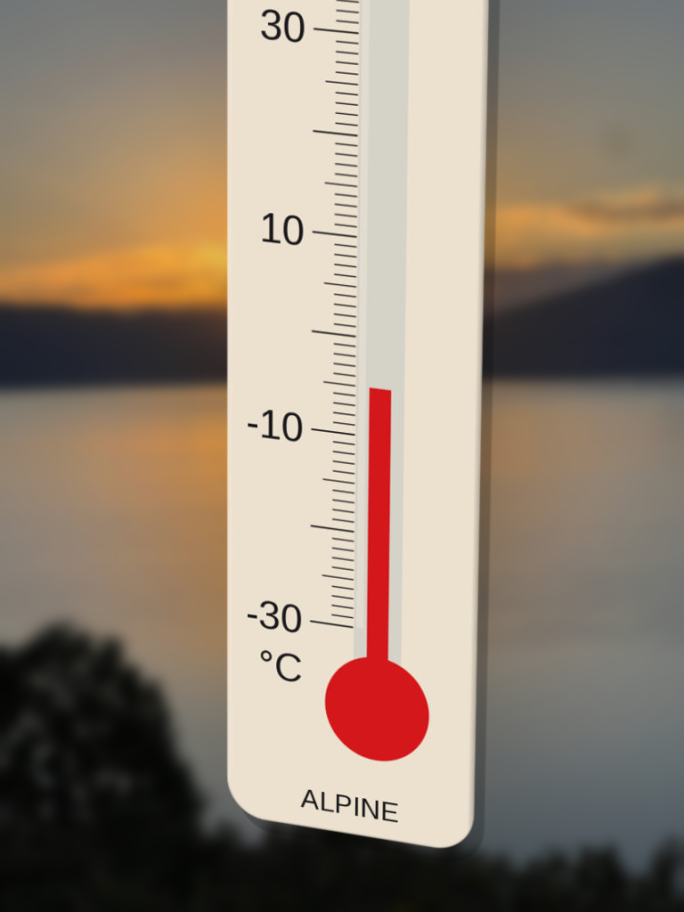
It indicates -5 °C
